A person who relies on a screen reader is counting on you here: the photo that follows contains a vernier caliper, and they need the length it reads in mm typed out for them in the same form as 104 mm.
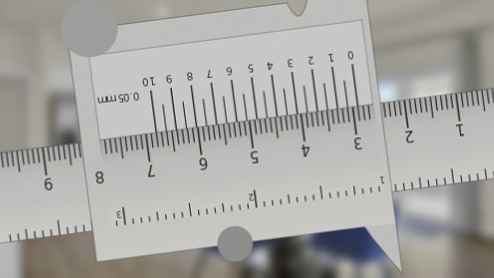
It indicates 29.0 mm
